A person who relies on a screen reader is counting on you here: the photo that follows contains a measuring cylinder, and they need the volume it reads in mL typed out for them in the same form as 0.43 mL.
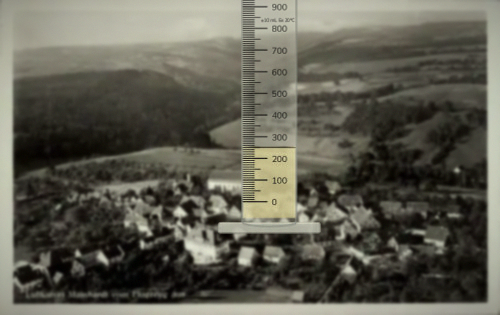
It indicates 250 mL
